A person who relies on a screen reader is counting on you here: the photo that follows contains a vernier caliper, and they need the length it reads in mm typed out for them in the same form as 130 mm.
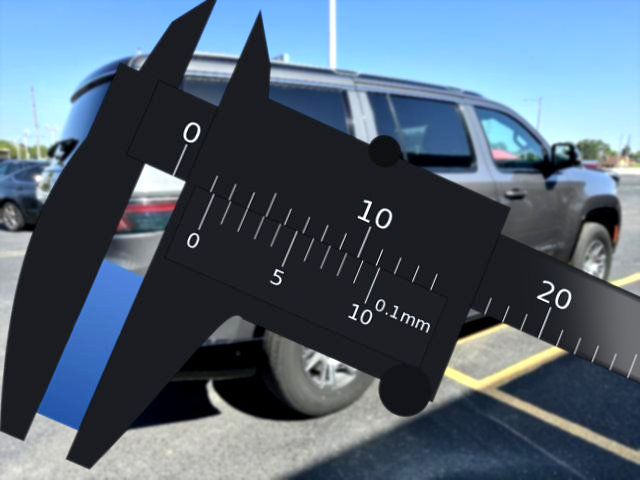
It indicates 2.2 mm
